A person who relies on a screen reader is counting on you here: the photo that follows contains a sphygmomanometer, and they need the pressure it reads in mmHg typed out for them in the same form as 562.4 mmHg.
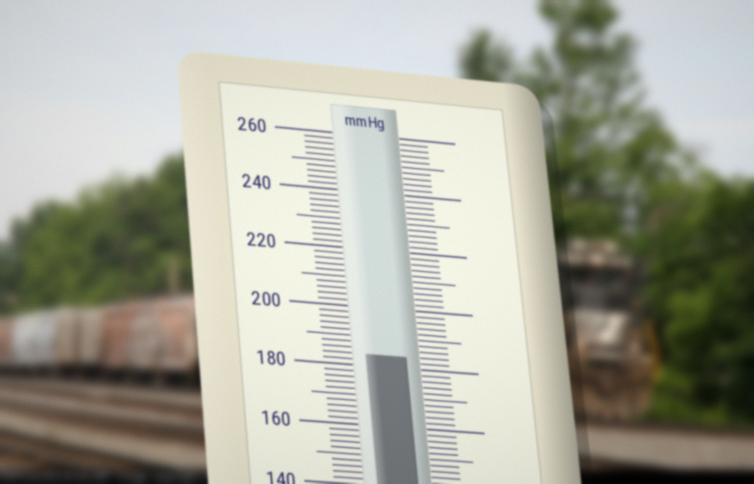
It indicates 184 mmHg
